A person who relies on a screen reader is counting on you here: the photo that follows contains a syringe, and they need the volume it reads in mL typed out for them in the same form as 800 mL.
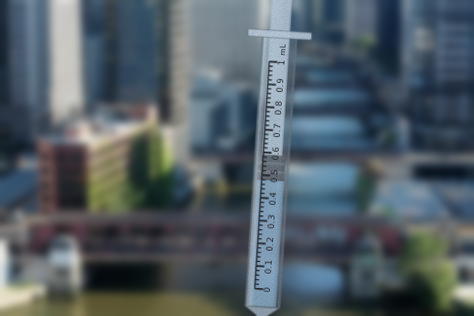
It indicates 0.48 mL
